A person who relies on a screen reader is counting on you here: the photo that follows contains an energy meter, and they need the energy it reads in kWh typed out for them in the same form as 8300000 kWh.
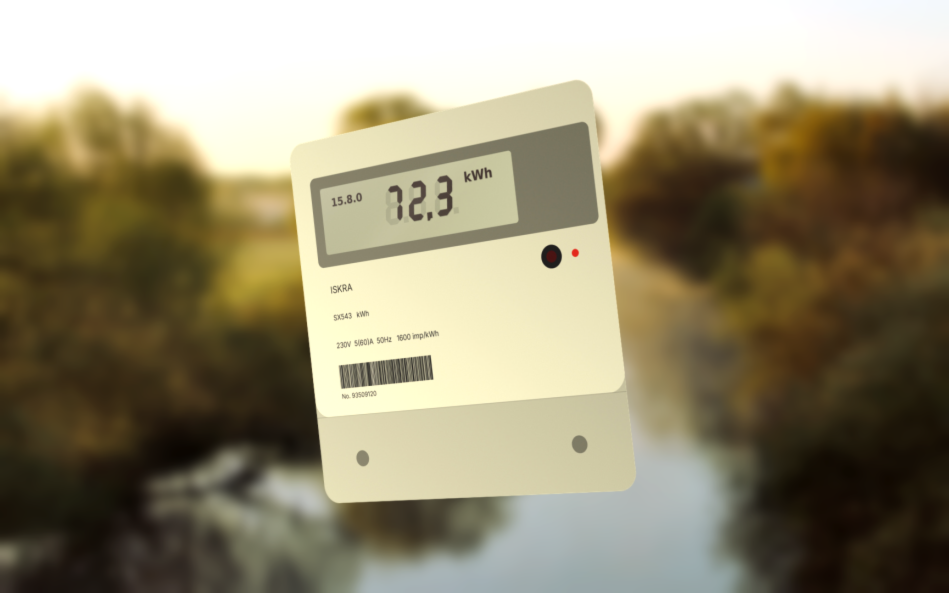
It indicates 72.3 kWh
